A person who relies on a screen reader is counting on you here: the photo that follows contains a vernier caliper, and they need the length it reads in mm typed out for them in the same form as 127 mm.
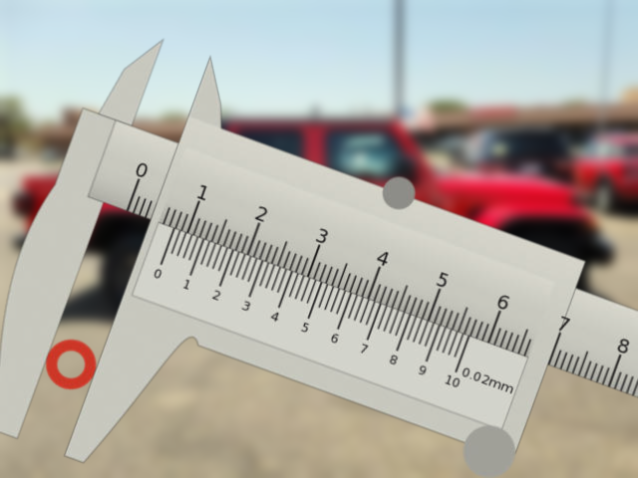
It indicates 7.8 mm
